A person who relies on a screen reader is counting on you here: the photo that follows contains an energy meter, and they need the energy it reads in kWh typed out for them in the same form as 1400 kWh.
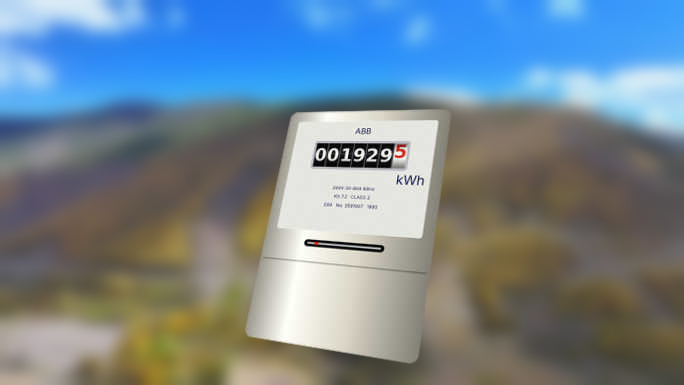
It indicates 1929.5 kWh
